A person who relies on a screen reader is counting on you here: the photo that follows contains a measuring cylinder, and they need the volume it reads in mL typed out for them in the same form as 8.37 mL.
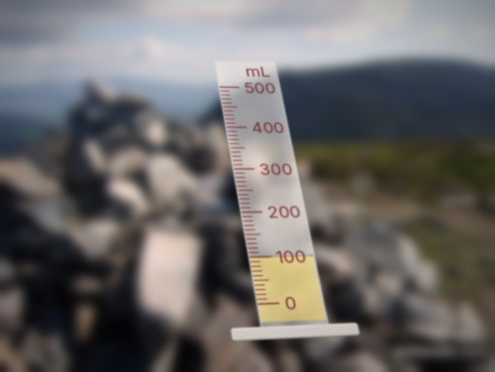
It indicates 100 mL
